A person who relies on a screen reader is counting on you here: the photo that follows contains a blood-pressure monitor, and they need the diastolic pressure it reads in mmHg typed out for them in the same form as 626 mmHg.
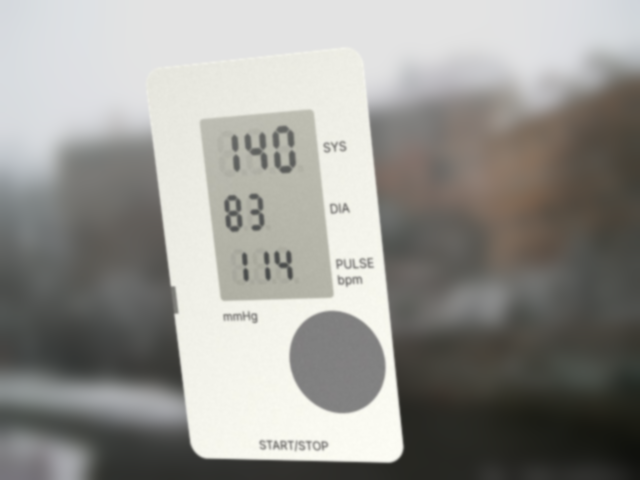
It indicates 83 mmHg
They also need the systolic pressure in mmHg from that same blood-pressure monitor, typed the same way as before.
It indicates 140 mmHg
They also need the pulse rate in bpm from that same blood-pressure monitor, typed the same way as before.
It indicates 114 bpm
